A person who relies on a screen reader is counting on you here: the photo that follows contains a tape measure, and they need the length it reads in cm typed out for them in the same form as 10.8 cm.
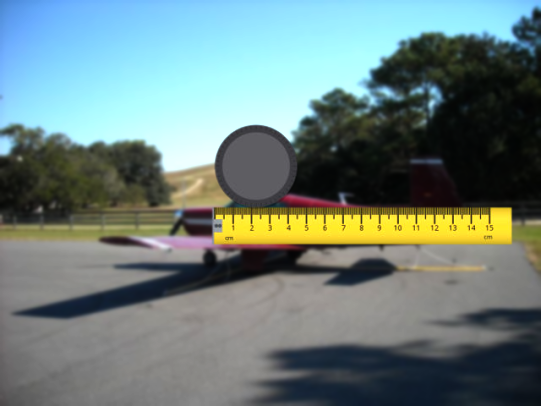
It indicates 4.5 cm
